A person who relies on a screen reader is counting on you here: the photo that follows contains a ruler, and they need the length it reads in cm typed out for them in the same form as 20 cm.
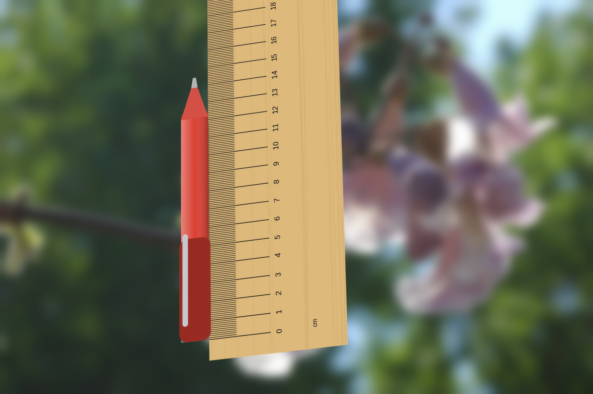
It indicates 14.5 cm
